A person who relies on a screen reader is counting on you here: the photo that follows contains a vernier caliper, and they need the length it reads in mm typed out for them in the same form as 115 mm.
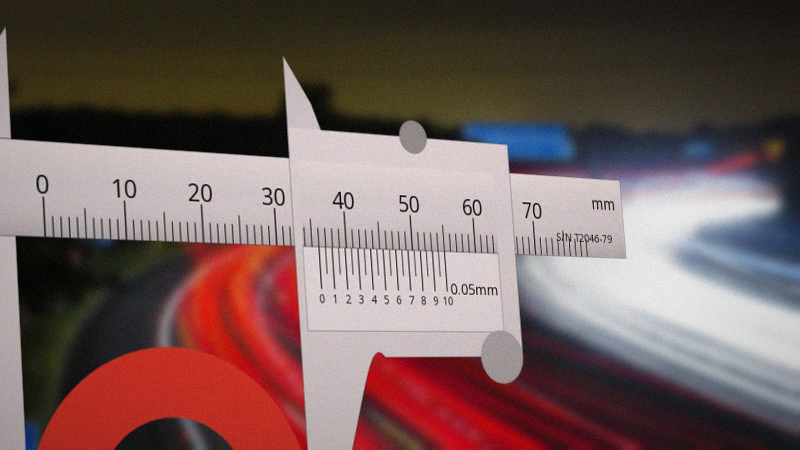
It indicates 36.0 mm
